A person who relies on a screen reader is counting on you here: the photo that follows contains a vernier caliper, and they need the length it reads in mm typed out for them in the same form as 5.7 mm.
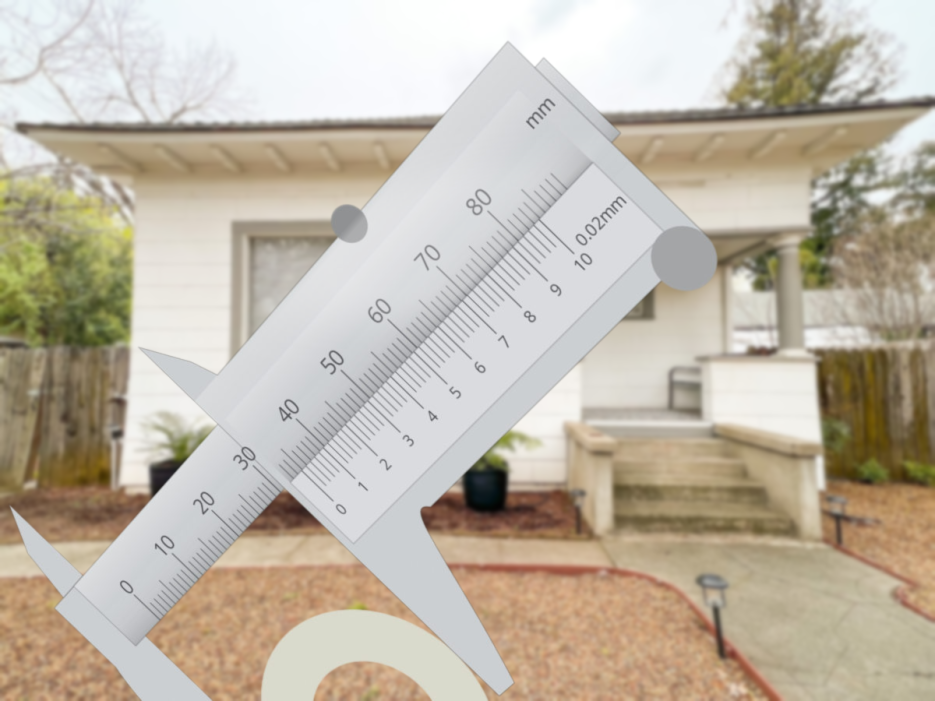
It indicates 34.8 mm
